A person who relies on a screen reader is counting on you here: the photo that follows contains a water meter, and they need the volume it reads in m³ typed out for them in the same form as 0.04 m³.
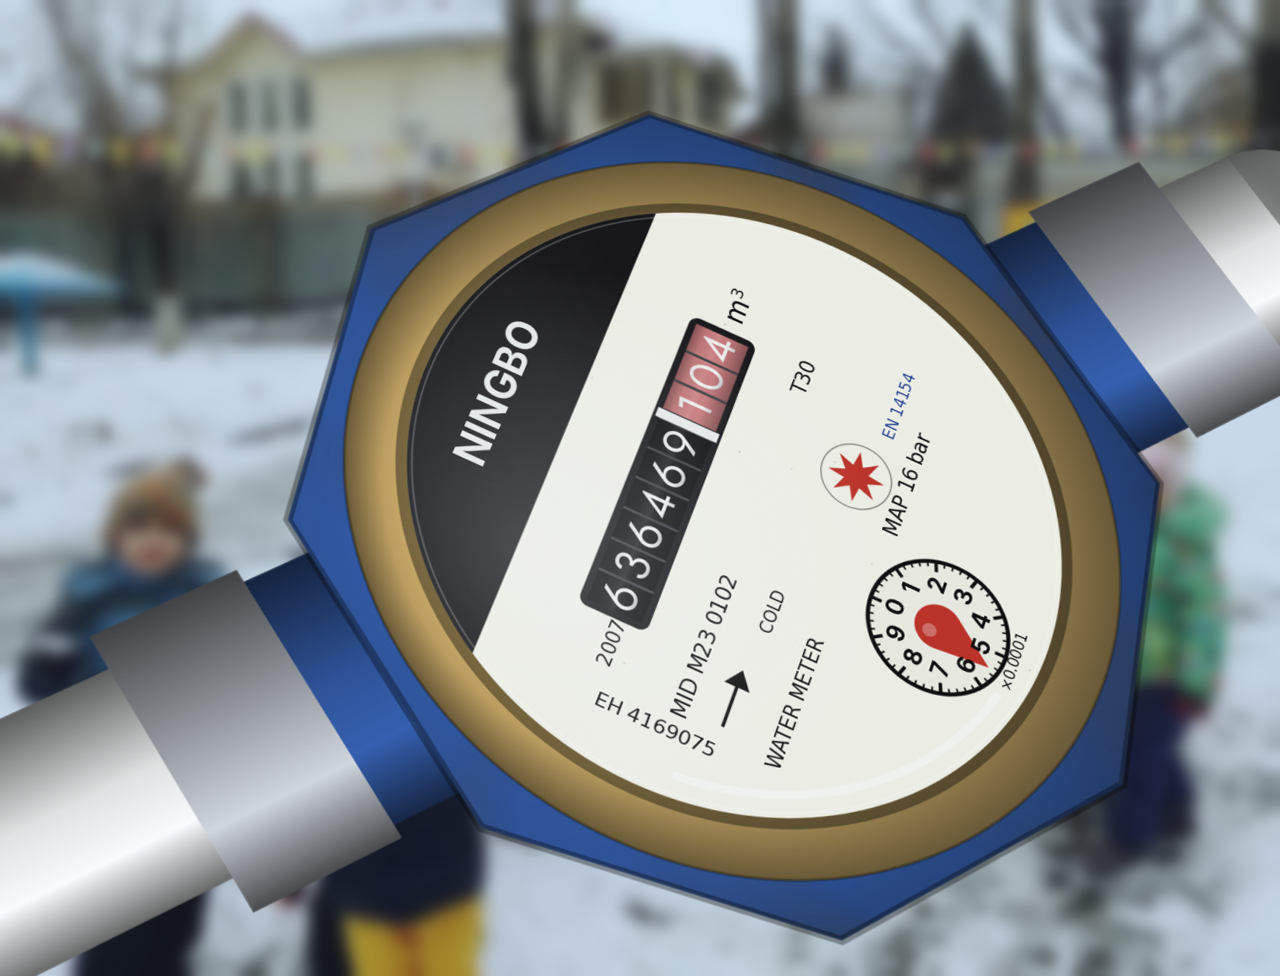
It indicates 636469.1045 m³
